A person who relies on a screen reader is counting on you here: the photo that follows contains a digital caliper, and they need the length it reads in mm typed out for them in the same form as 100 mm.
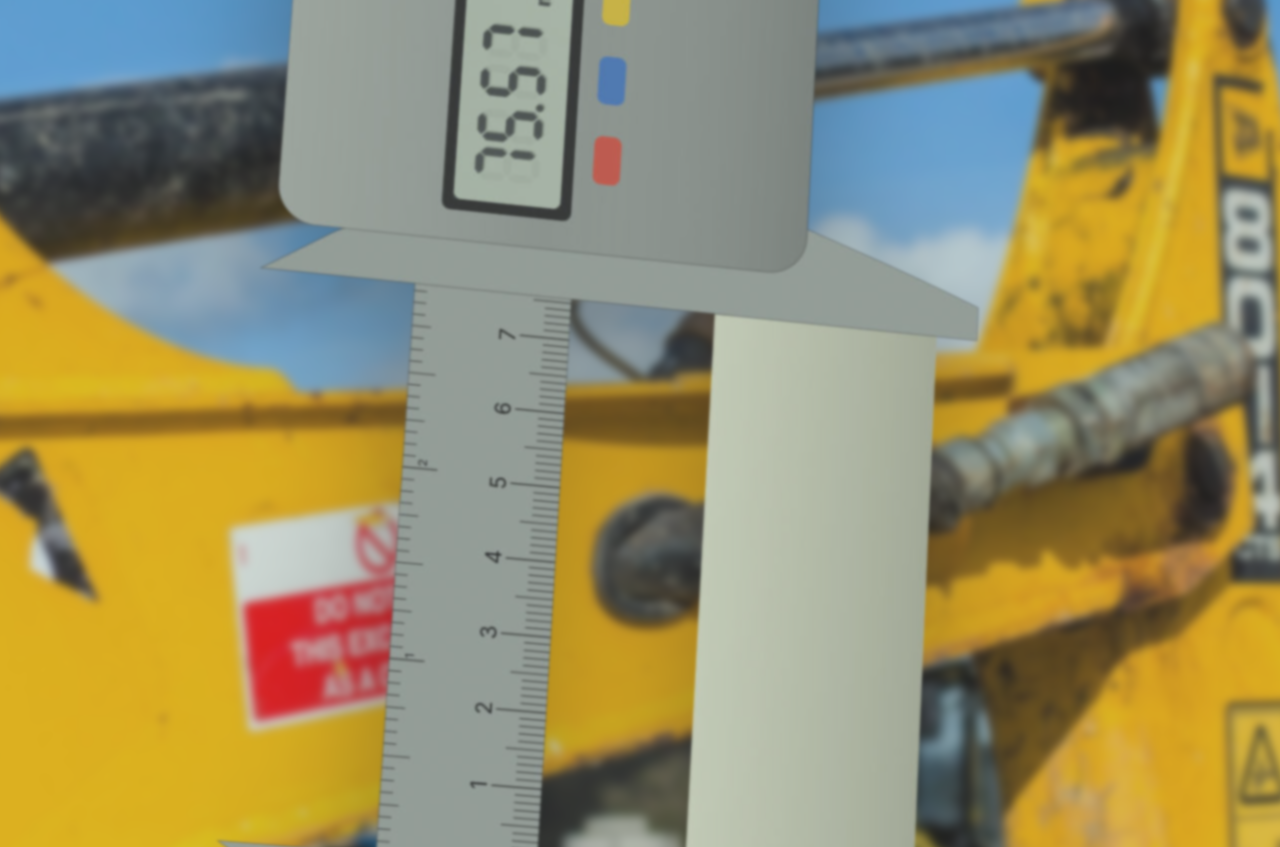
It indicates 75.57 mm
